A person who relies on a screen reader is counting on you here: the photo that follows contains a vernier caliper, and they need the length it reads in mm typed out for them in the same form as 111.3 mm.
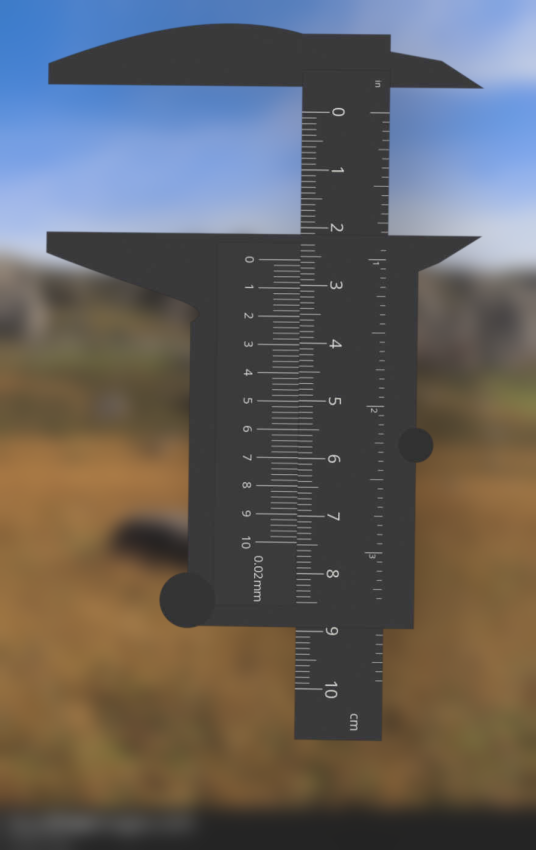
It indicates 25.6 mm
